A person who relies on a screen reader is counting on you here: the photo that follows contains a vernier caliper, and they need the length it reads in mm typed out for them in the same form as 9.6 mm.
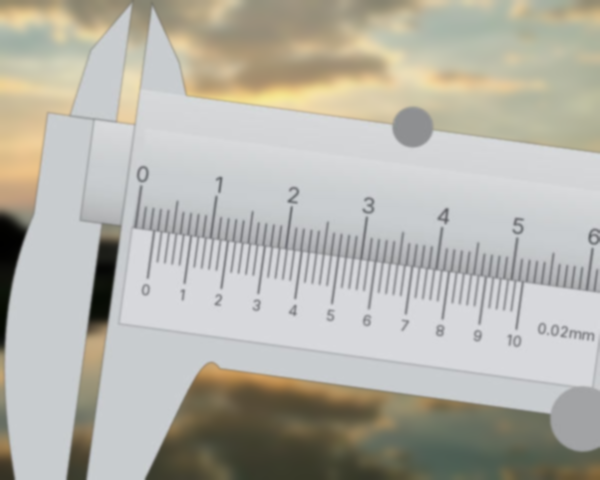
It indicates 2.5 mm
